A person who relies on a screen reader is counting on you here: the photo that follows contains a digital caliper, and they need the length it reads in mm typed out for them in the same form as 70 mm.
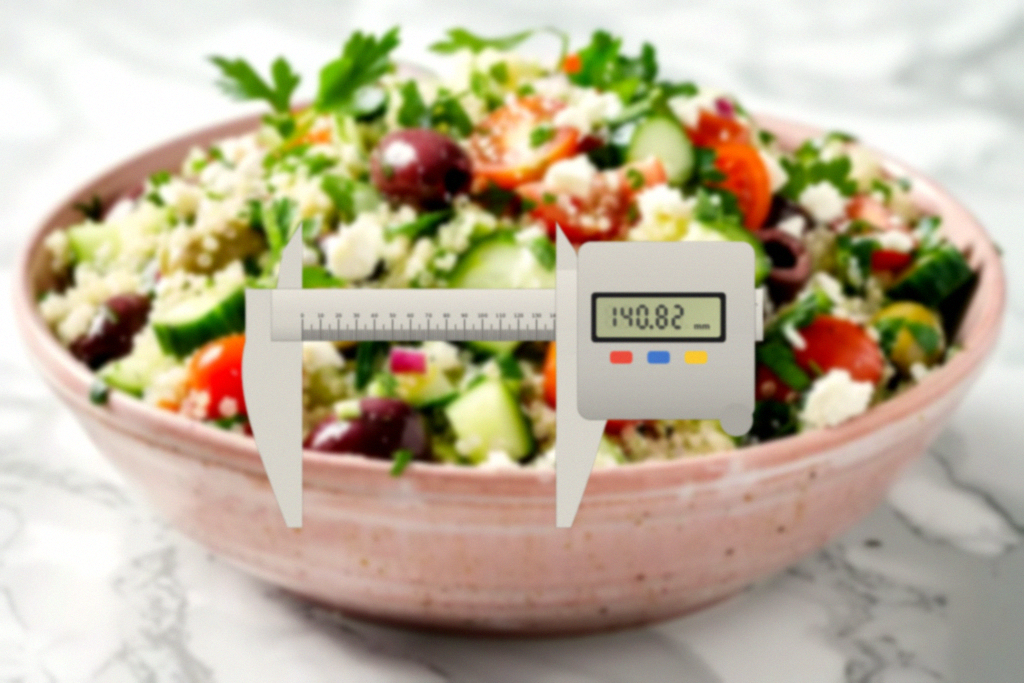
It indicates 140.82 mm
